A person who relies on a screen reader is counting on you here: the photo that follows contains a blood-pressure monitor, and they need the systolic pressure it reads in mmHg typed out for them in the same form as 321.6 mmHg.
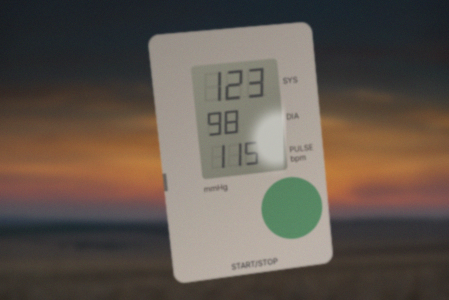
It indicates 123 mmHg
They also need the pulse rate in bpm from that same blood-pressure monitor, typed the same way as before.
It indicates 115 bpm
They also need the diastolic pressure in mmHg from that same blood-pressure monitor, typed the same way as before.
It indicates 98 mmHg
